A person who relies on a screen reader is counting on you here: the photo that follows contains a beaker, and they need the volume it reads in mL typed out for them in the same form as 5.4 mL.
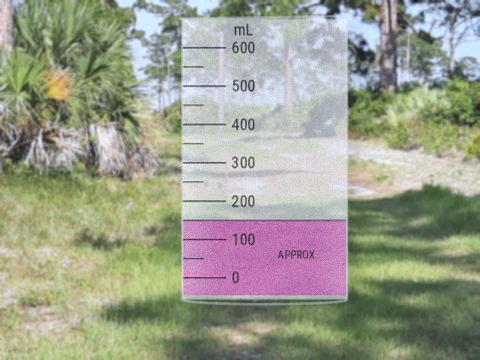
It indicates 150 mL
